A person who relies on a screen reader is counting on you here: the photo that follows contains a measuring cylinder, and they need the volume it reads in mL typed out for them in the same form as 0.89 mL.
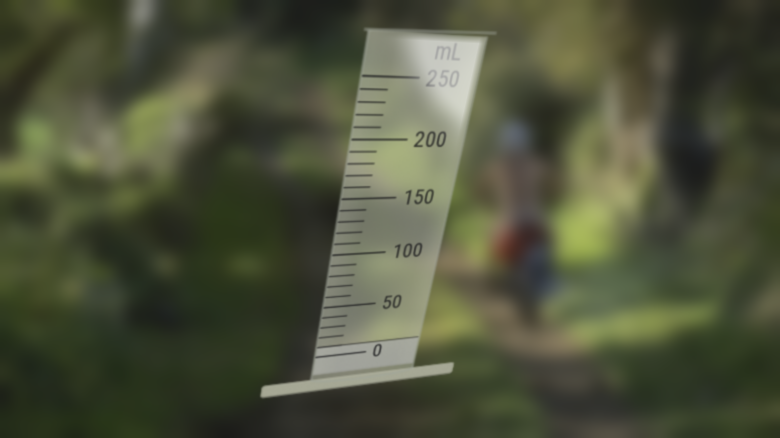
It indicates 10 mL
